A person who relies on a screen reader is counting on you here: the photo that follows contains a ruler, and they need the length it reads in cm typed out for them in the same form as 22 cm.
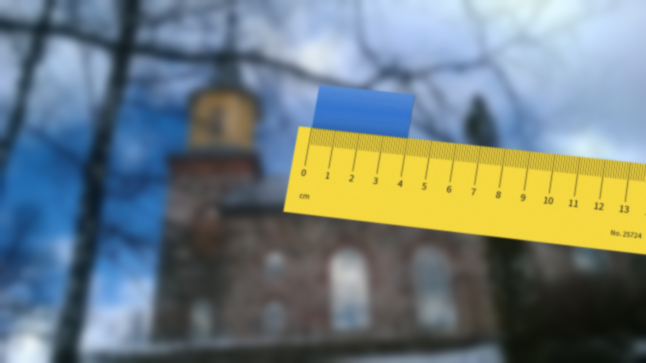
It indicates 4 cm
